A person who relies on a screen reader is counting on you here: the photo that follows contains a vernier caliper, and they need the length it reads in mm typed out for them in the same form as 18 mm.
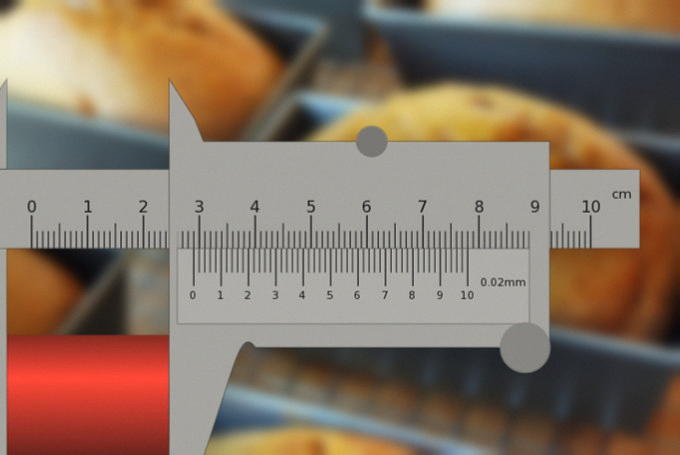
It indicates 29.0 mm
